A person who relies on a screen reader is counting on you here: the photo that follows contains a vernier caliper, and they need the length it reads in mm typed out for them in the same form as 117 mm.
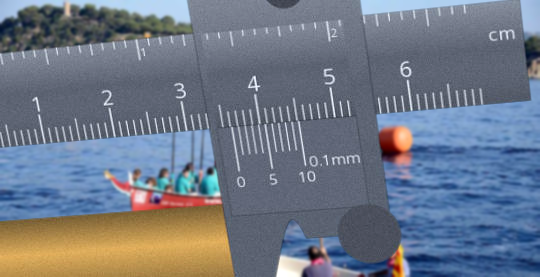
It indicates 36.2 mm
